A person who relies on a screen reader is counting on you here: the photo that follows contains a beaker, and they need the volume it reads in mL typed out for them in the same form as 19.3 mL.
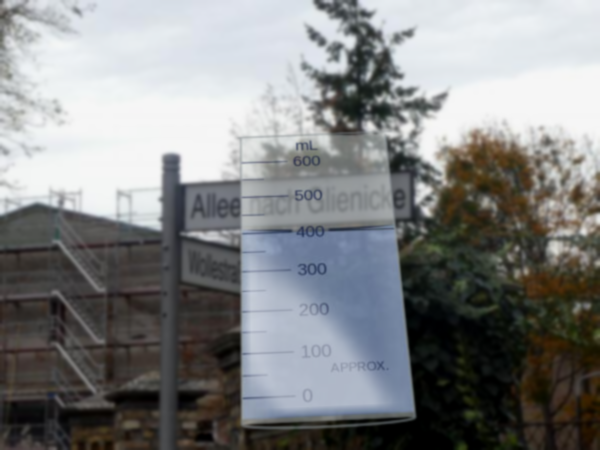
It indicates 400 mL
